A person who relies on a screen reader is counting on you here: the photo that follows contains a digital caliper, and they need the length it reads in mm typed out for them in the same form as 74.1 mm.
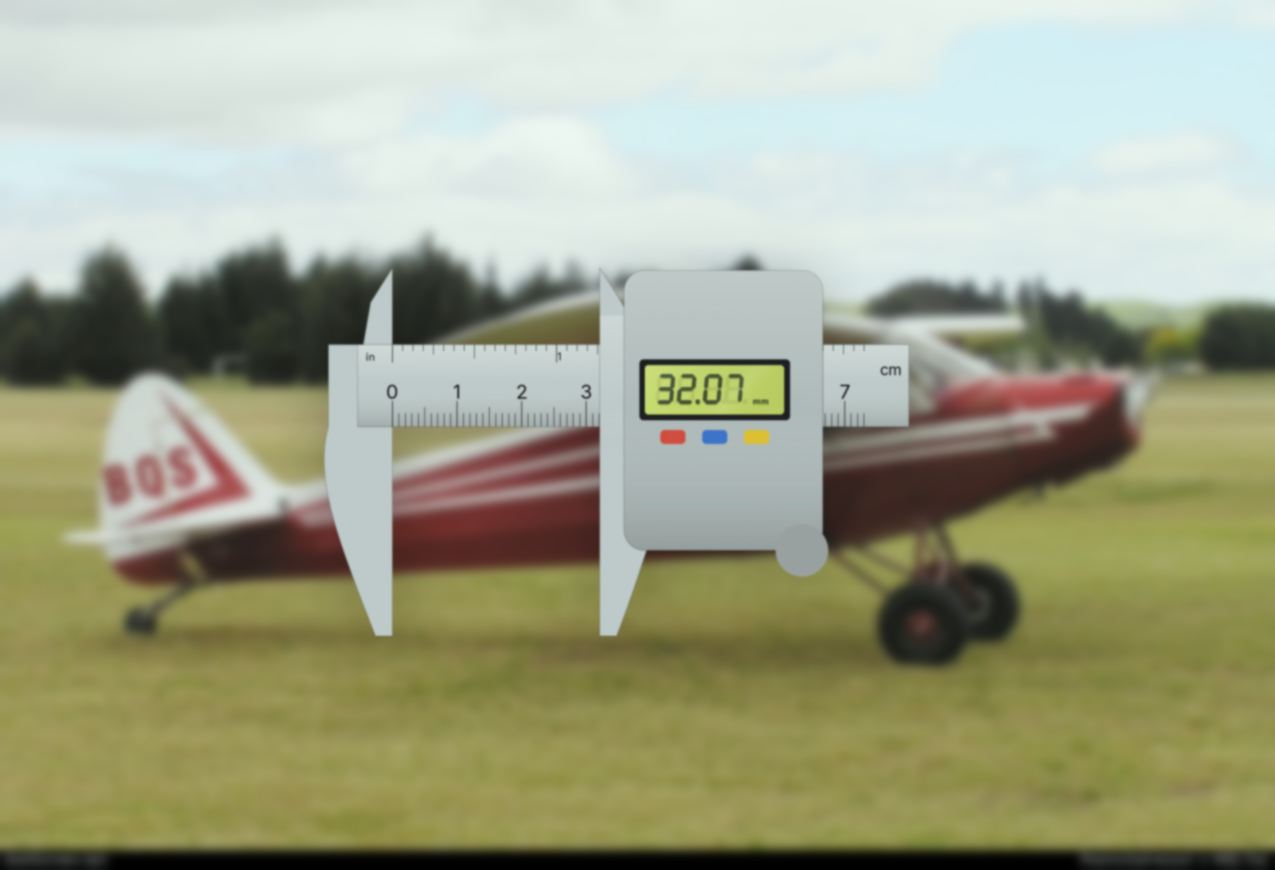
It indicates 32.07 mm
